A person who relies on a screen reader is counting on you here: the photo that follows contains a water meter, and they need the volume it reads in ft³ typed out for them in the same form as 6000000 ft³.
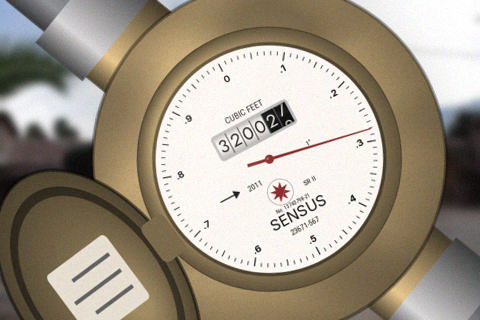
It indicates 320027.28 ft³
